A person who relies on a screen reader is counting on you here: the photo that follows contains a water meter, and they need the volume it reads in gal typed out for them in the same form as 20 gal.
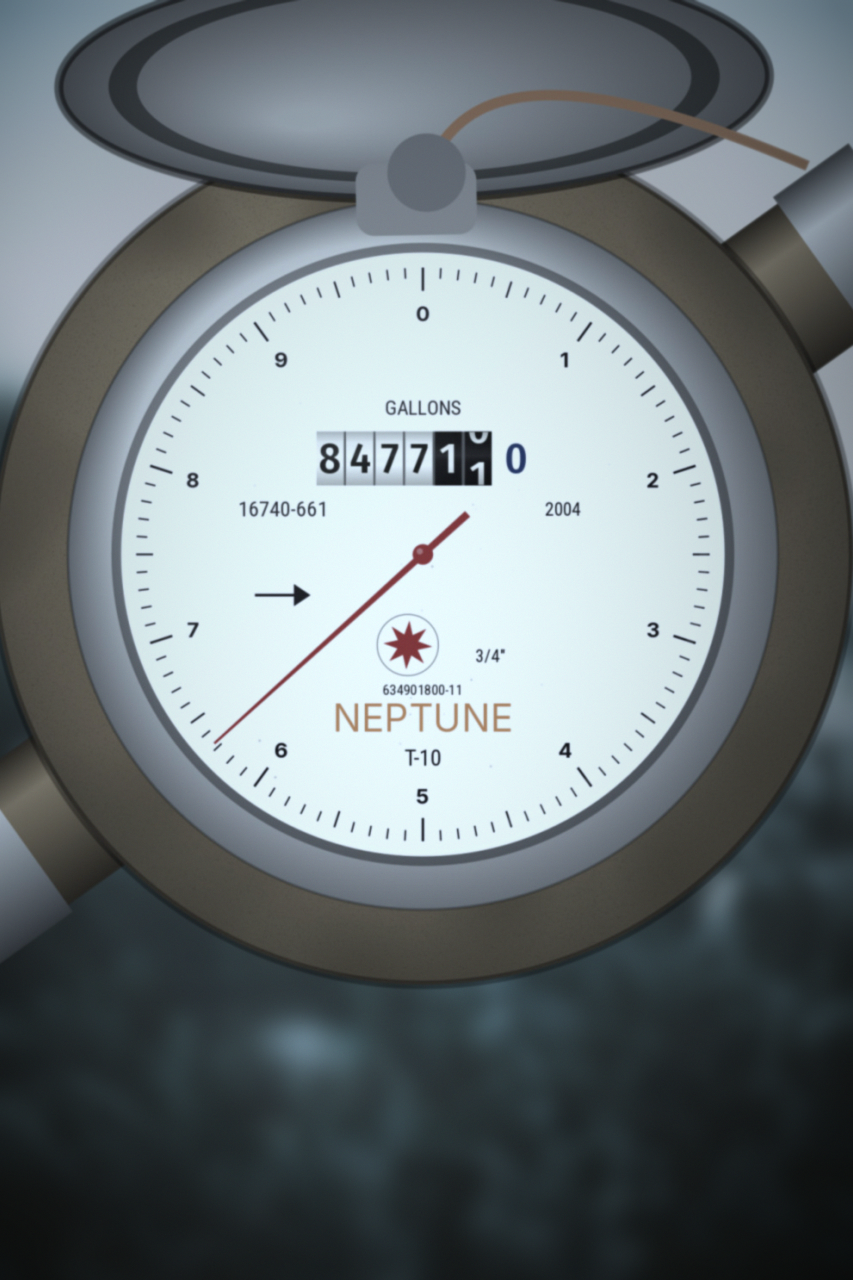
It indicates 8477106.3 gal
